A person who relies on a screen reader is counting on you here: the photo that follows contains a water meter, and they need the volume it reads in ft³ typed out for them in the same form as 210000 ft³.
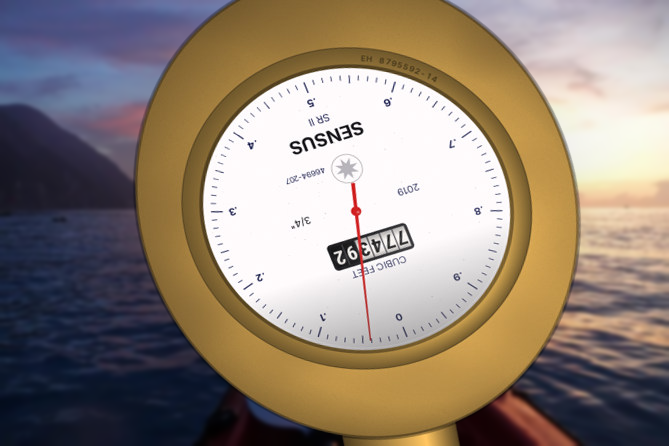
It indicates 774392.04 ft³
